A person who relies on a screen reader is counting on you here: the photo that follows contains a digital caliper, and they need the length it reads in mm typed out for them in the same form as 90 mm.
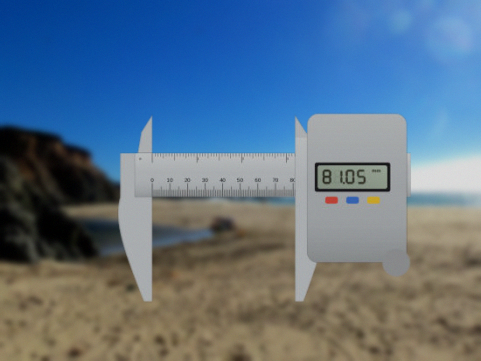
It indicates 81.05 mm
